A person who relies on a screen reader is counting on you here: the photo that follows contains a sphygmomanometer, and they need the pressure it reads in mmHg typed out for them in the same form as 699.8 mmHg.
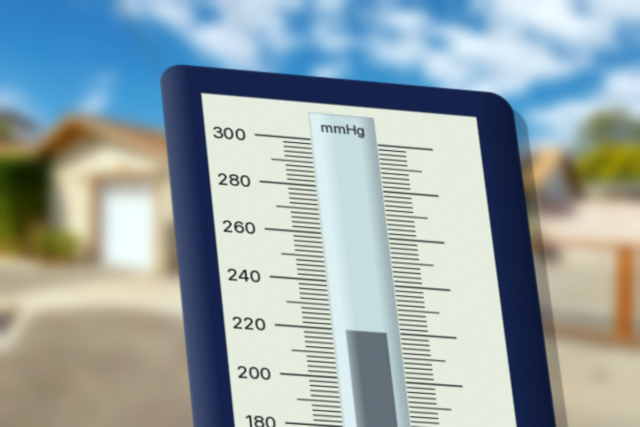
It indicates 220 mmHg
